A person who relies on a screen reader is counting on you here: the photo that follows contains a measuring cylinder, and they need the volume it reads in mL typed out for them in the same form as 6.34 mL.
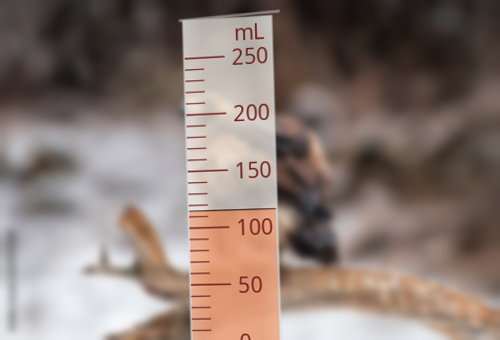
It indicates 115 mL
